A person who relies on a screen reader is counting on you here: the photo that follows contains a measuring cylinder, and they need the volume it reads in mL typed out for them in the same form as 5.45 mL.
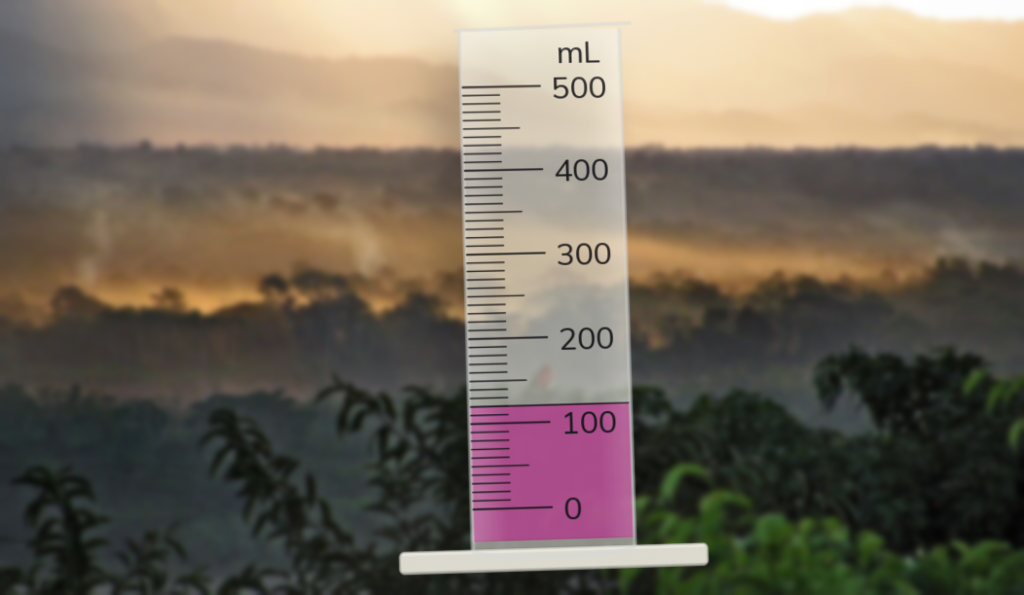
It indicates 120 mL
